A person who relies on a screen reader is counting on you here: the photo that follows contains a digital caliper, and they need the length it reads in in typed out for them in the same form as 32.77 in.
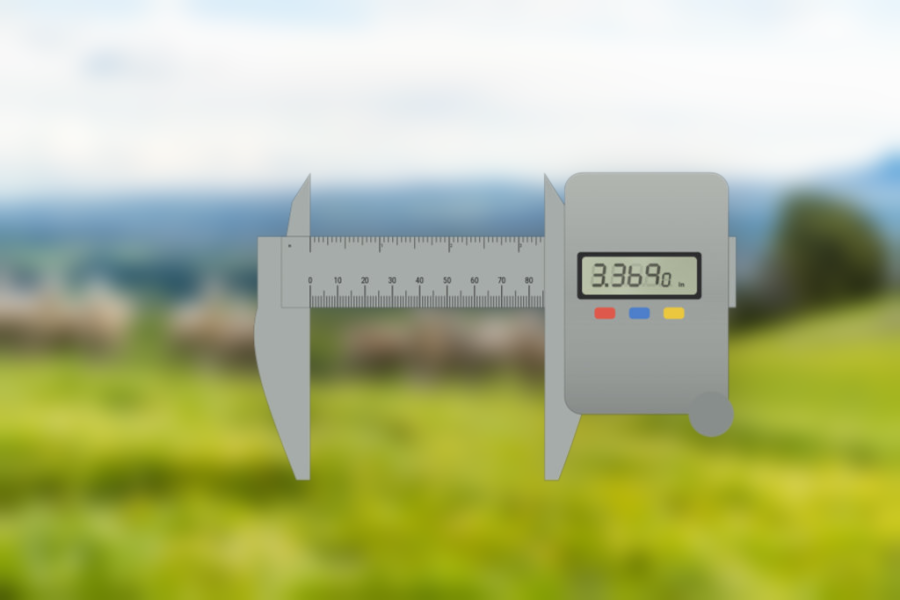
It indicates 3.3690 in
